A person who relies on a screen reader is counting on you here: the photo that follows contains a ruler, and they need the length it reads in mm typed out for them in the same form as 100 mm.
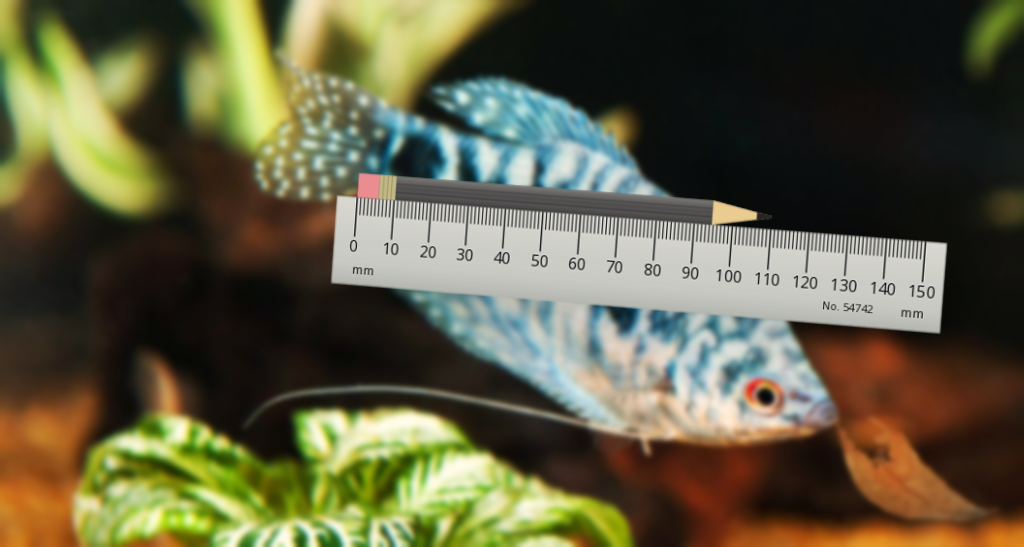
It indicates 110 mm
